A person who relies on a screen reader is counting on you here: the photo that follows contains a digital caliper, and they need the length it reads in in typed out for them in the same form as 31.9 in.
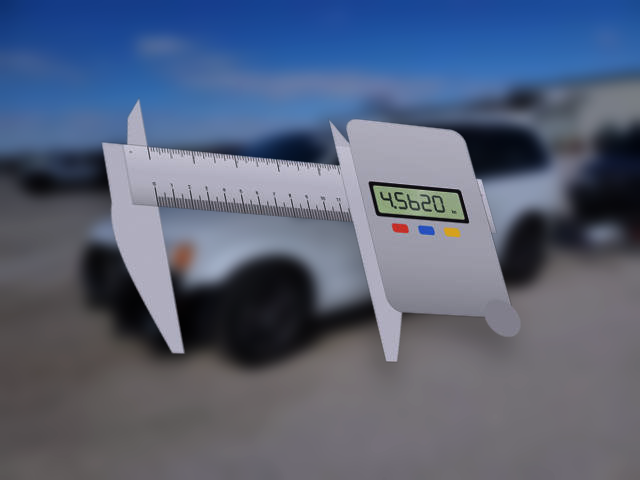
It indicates 4.5620 in
